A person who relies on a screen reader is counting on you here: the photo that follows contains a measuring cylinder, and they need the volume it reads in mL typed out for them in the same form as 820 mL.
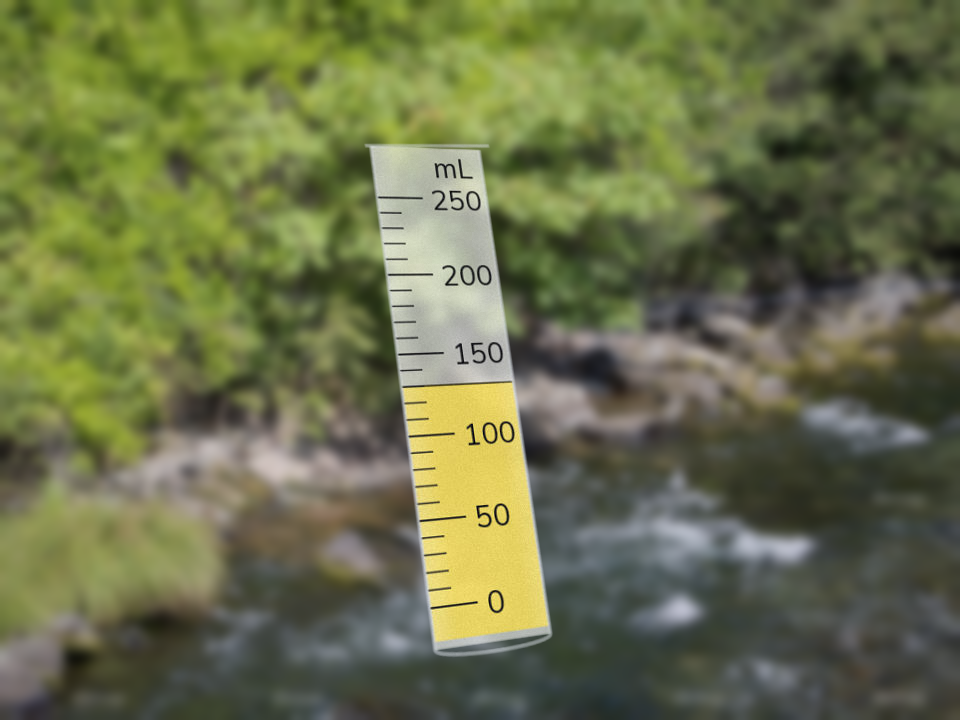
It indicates 130 mL
